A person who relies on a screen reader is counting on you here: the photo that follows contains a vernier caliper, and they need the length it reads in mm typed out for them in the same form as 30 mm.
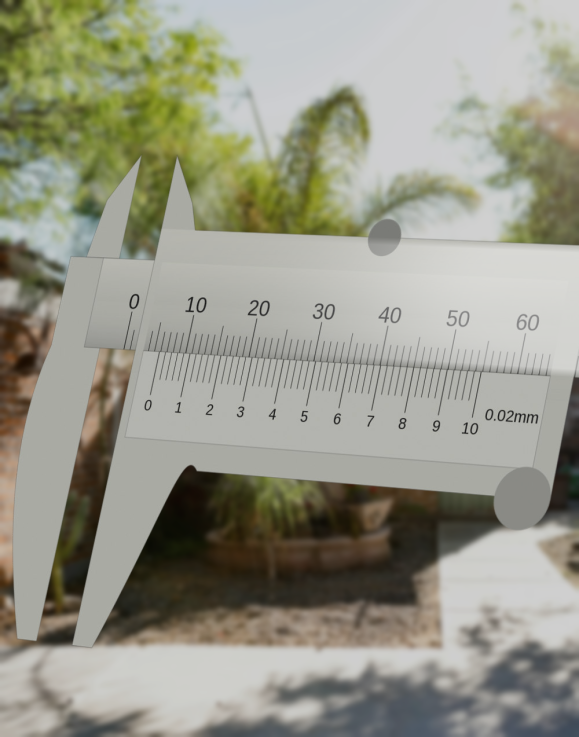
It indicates 5.8 mm
